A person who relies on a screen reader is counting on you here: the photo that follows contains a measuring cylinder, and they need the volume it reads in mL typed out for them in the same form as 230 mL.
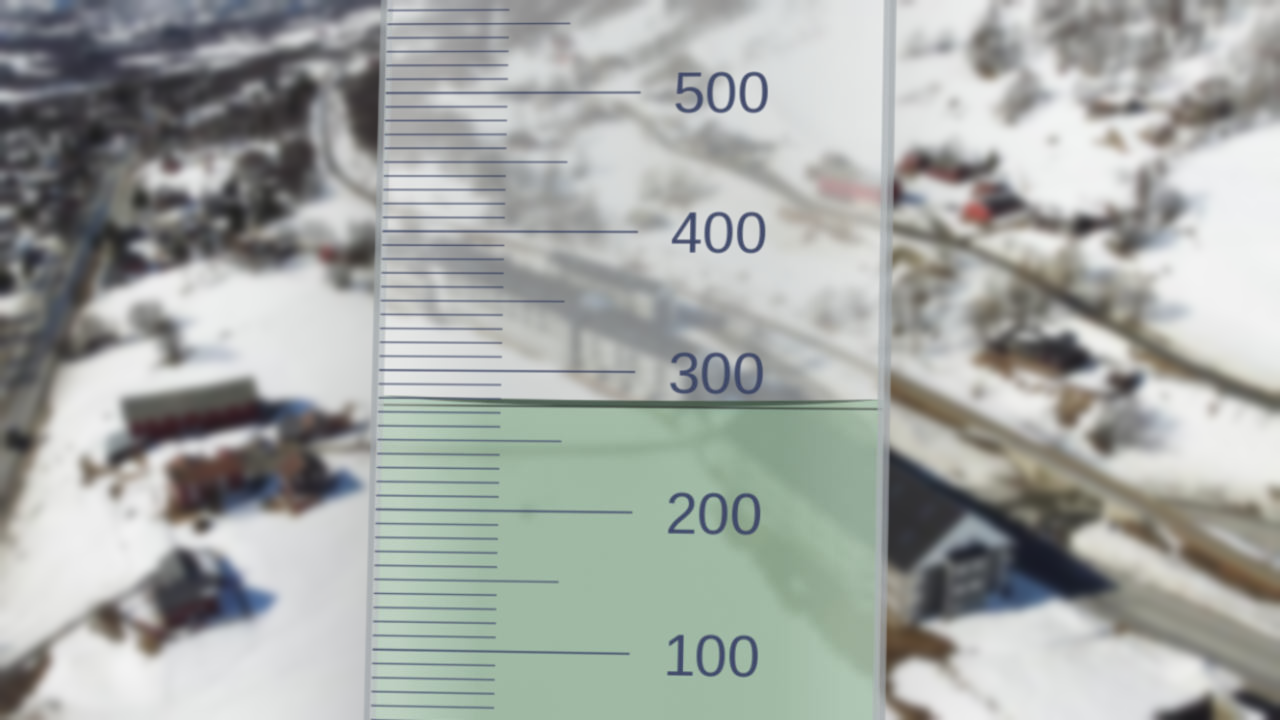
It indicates 275 mL
